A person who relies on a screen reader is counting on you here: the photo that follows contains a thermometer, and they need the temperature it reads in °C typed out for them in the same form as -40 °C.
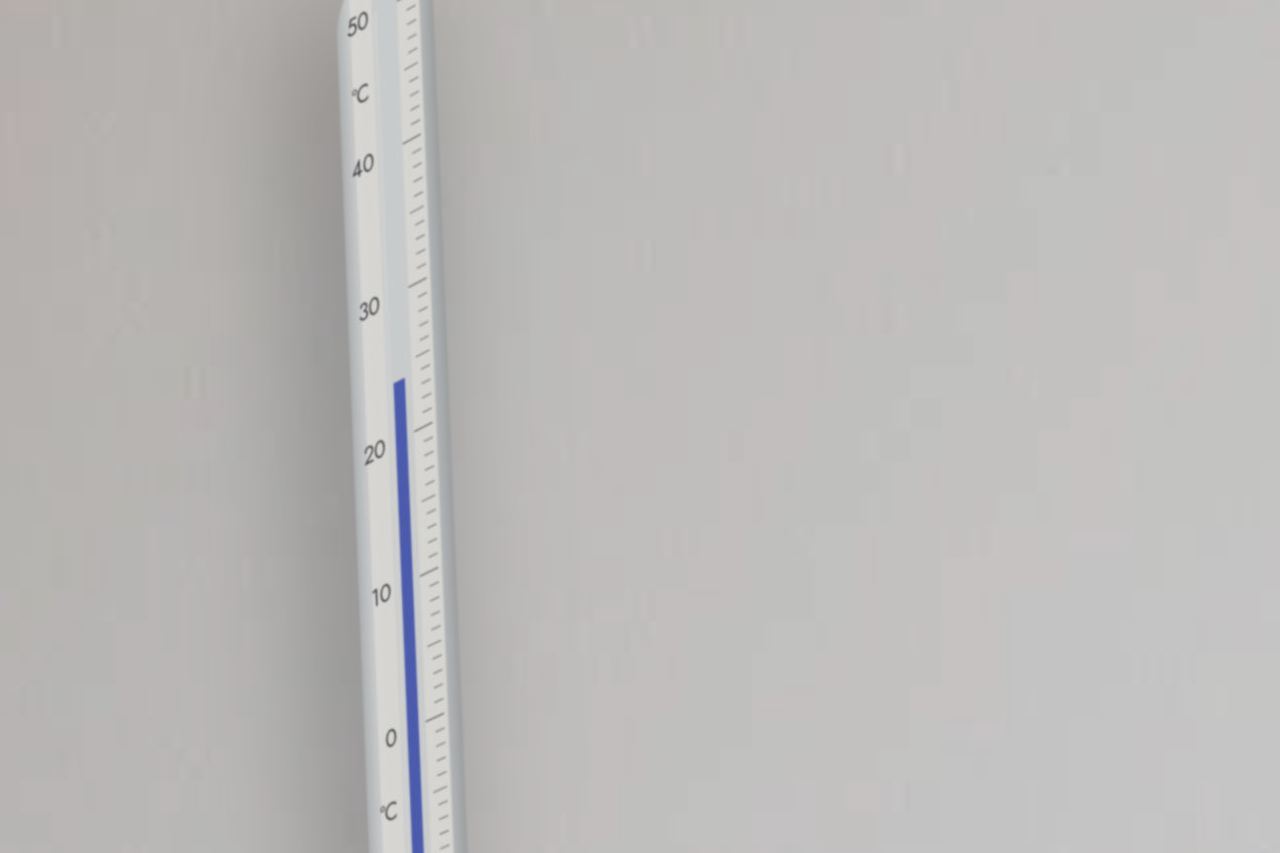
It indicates 24 °C
